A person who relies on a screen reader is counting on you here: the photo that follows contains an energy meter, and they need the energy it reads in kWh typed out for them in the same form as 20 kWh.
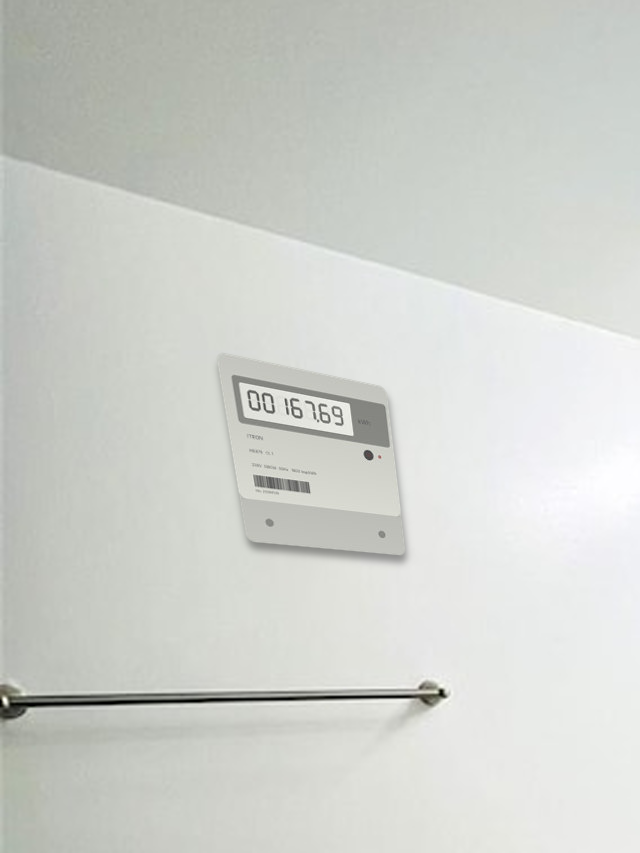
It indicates 167.69 kWh
